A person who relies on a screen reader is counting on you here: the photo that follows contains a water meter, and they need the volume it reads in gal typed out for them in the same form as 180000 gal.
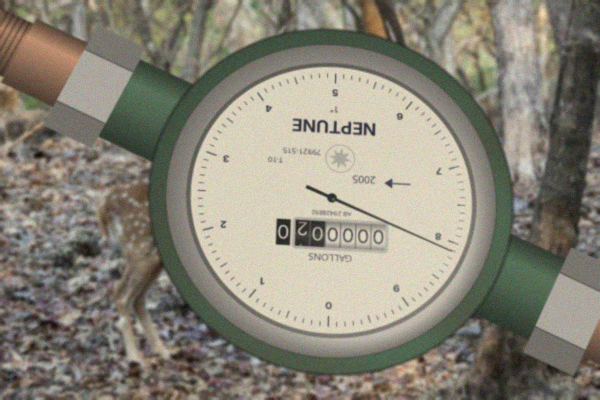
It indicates 18.1 gal
